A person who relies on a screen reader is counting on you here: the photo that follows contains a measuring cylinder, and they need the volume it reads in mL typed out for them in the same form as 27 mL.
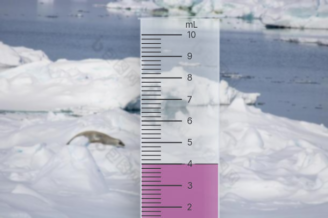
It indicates 4 mL
